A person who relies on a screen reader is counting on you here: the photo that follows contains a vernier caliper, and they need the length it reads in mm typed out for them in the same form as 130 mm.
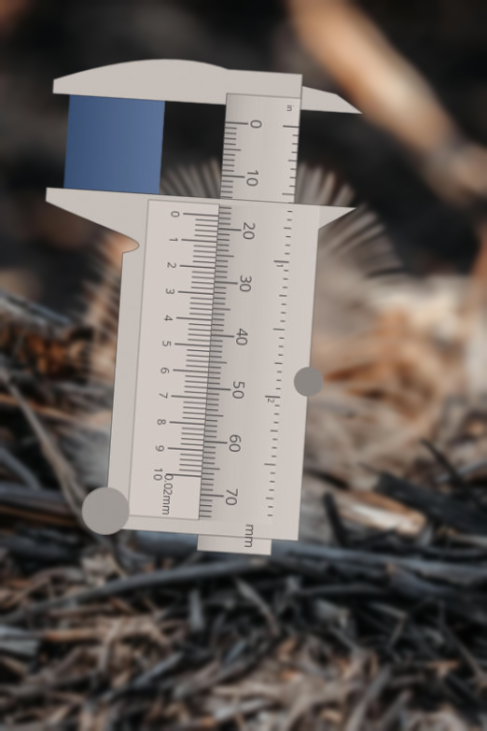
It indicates 17.6 mm
